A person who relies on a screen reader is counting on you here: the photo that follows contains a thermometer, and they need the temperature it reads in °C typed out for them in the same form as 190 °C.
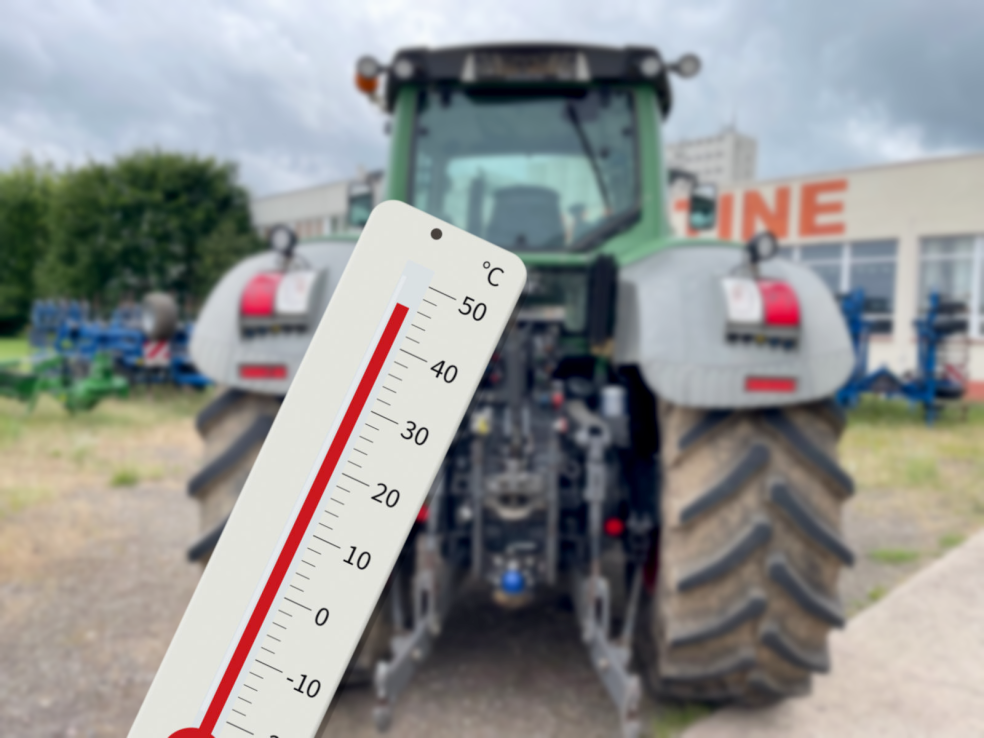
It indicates 46 °C
